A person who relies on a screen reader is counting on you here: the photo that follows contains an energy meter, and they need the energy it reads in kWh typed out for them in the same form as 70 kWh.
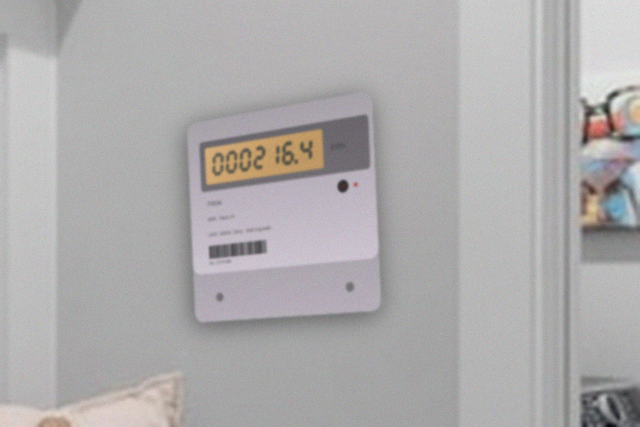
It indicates 216.4 kWh
